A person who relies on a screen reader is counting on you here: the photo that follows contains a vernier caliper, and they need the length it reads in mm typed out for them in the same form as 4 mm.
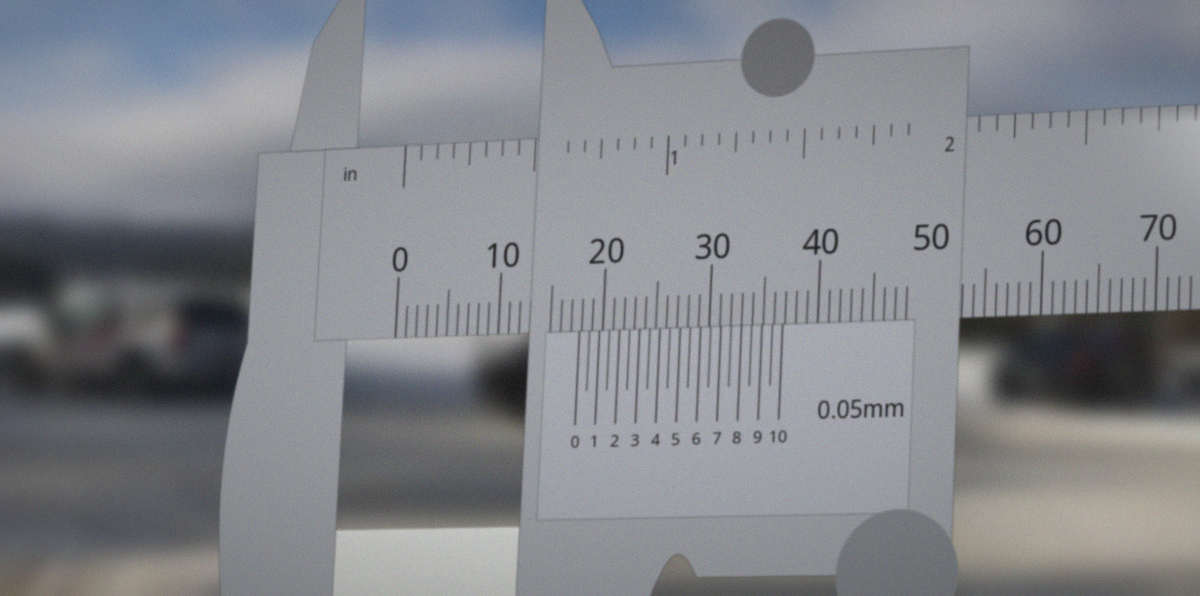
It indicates 17.8 mm
